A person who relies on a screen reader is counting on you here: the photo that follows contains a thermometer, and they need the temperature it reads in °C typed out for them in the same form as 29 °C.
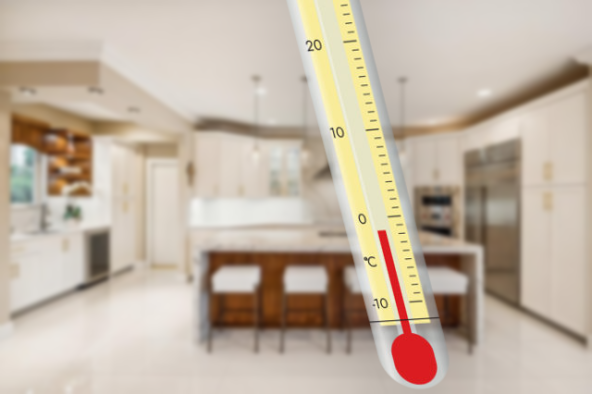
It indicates -1.5 °C
